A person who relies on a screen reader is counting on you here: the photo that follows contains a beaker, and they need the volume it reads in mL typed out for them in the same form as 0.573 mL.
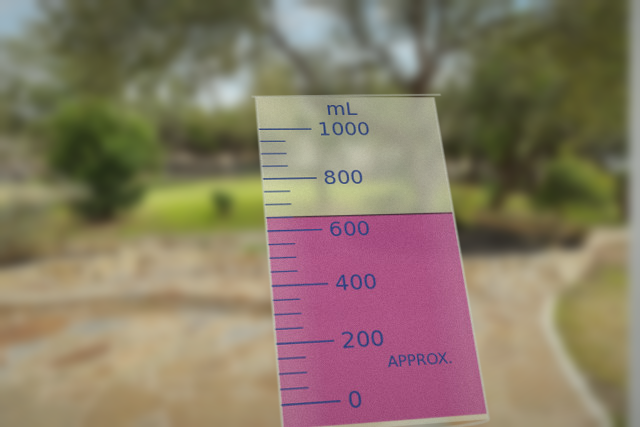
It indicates 650 mL
